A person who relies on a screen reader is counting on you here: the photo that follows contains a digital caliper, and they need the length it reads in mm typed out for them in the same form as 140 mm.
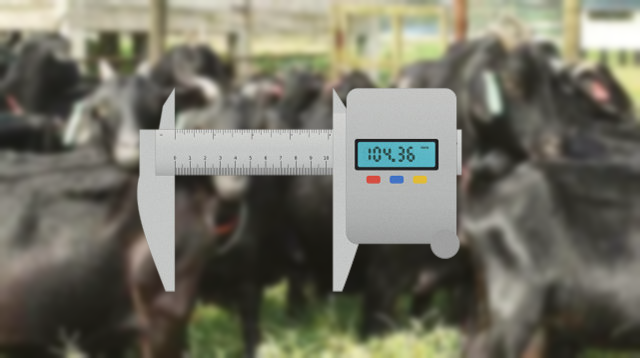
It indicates 104.36 mm
